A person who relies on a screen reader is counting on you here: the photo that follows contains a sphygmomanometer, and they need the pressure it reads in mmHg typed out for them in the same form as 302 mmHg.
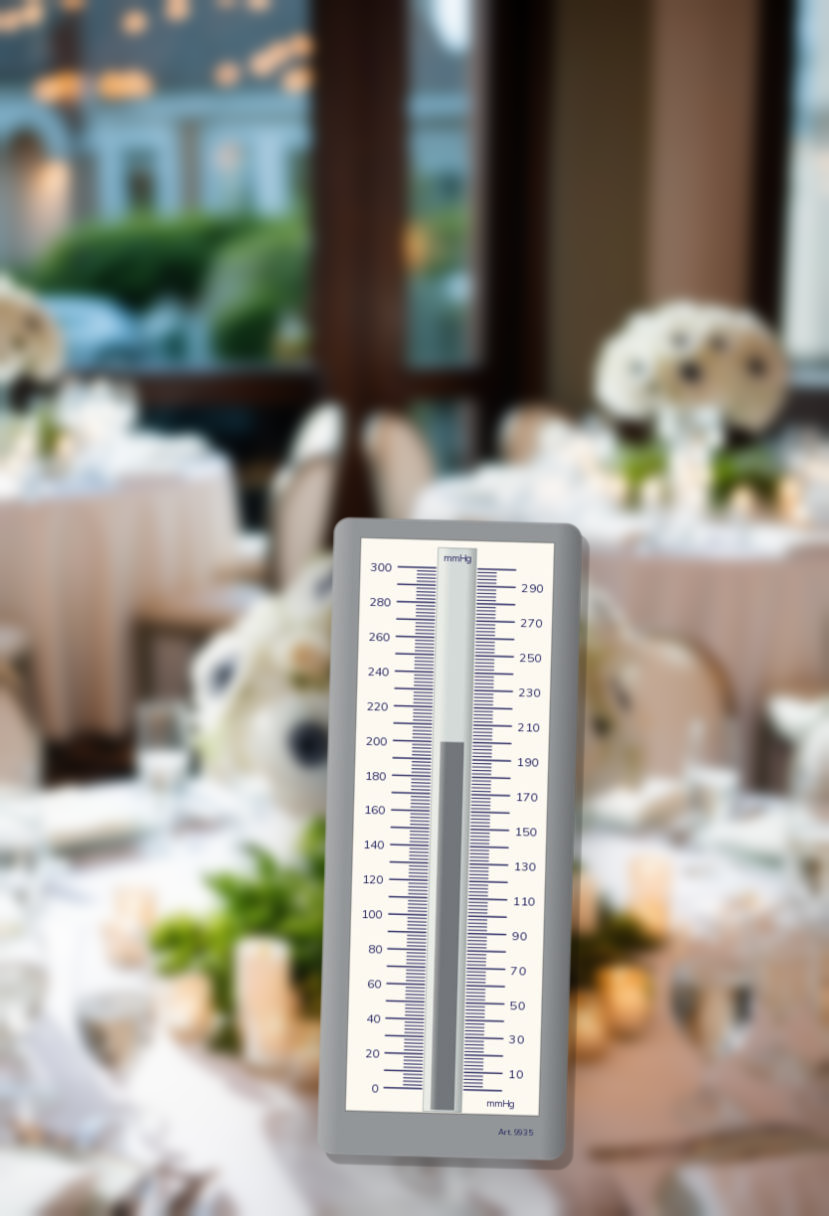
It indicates 200 mmHg
